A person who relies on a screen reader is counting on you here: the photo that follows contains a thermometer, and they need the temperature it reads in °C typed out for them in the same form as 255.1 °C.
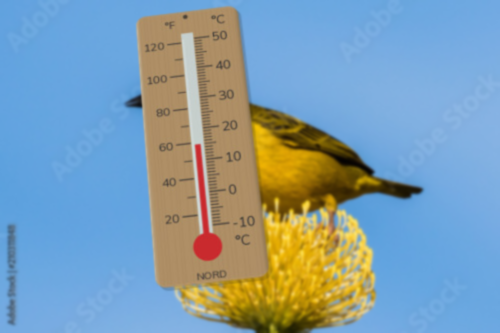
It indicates 15 °C
